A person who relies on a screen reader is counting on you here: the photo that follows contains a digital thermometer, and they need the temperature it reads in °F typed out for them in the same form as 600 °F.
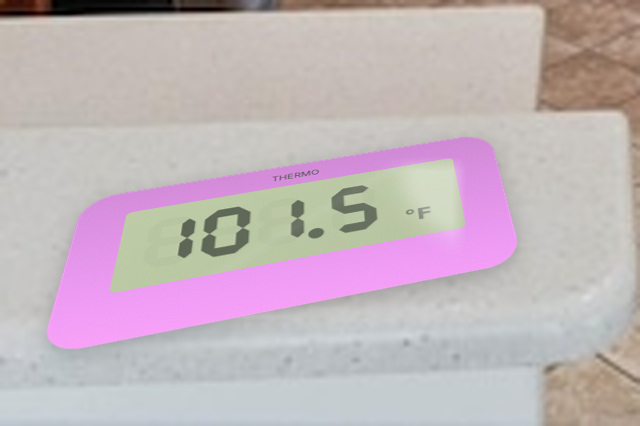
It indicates 101.5 °F
